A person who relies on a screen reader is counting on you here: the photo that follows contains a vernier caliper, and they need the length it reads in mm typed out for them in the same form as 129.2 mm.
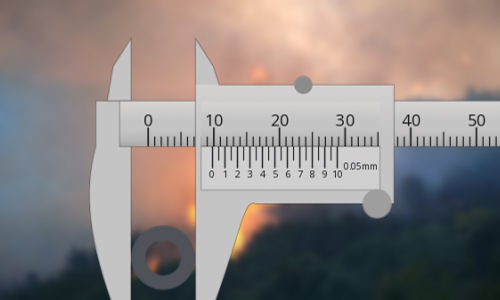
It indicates 9.8 mm
